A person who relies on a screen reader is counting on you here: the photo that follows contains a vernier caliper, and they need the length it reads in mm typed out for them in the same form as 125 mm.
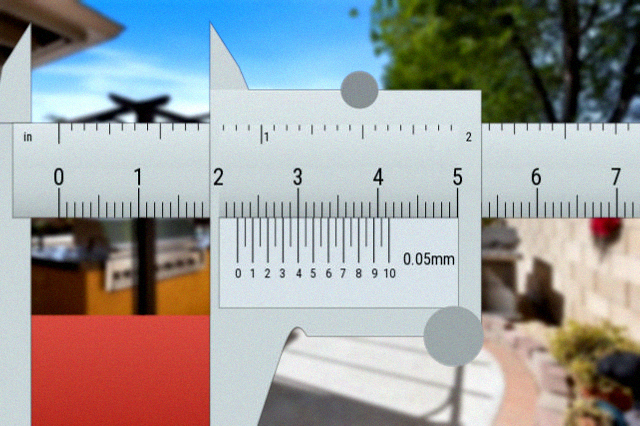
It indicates 22.4 mm
